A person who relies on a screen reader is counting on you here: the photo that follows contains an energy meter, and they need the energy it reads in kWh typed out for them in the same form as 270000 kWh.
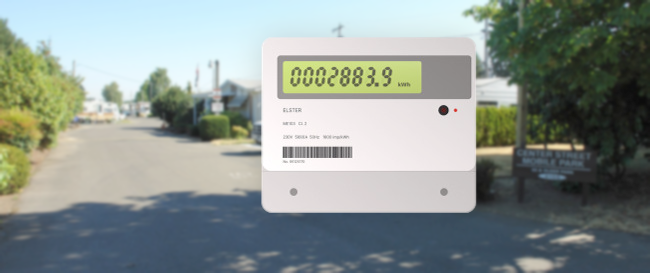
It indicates 2883.9 kWh
